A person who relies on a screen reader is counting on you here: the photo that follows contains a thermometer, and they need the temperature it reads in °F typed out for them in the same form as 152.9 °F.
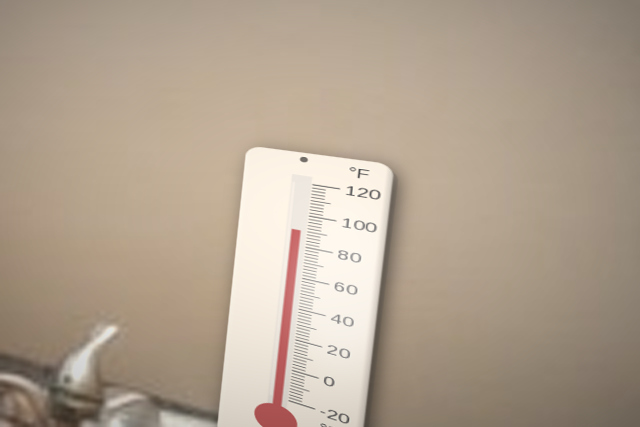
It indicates 90 °F
